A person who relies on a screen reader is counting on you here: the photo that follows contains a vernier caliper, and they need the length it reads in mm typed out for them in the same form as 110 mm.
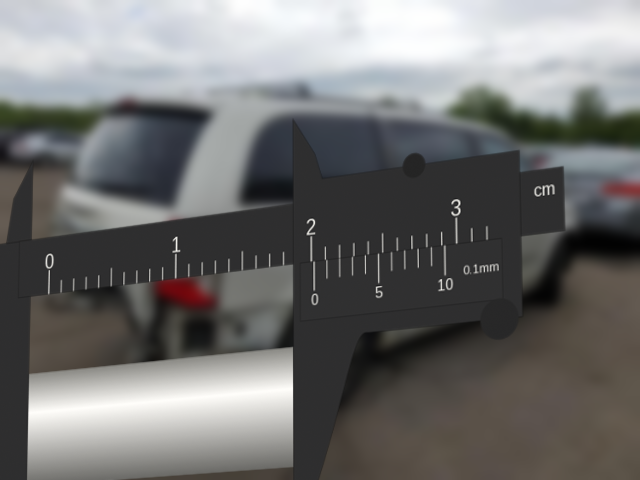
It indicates 20.2 mm
